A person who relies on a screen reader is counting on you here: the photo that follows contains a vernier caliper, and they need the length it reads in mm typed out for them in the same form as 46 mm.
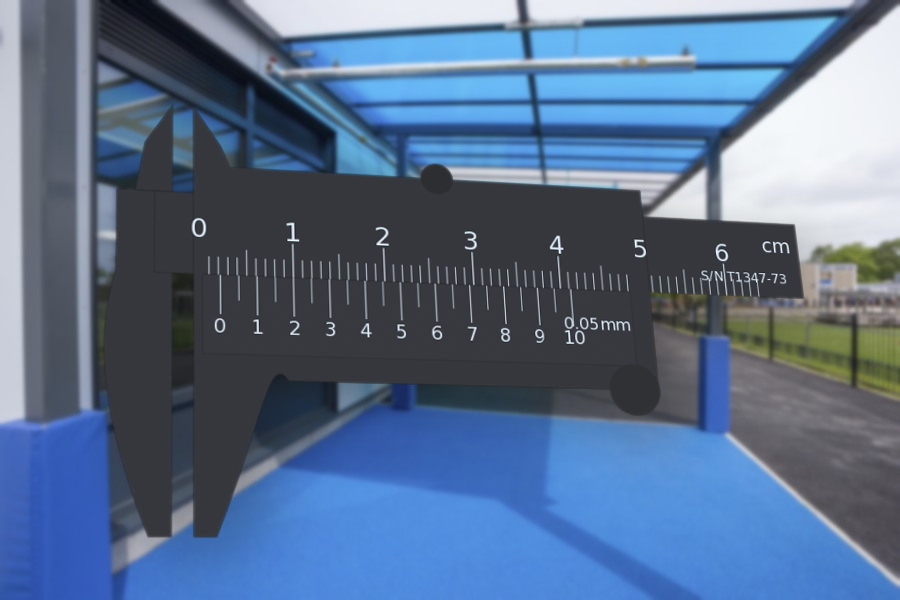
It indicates 2.2 mm
